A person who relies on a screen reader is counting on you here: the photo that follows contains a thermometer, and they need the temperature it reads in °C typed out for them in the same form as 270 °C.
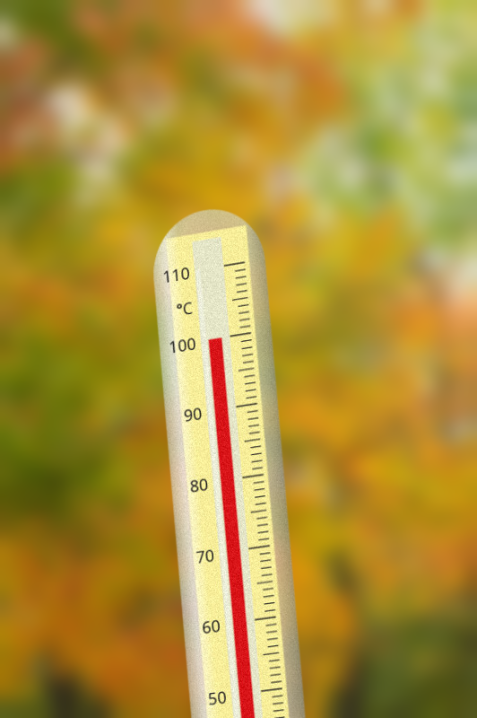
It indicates 100 °C
